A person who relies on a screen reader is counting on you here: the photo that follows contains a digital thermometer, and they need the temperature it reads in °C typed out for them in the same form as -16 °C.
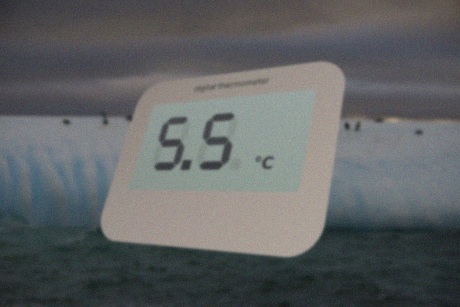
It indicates 5.5 °C
